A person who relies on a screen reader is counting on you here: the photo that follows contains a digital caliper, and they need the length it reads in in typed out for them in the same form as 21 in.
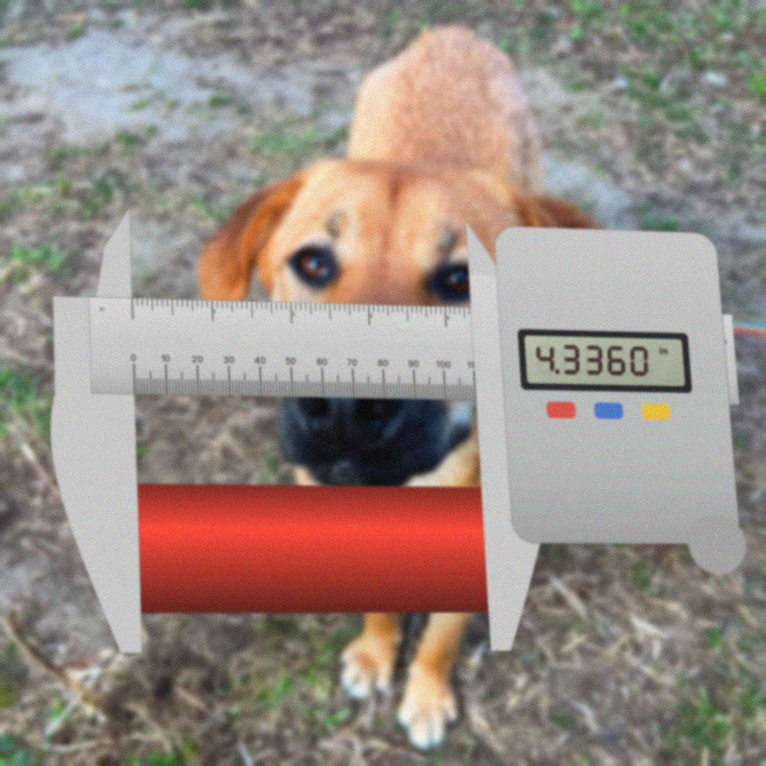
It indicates 4.3360 in
